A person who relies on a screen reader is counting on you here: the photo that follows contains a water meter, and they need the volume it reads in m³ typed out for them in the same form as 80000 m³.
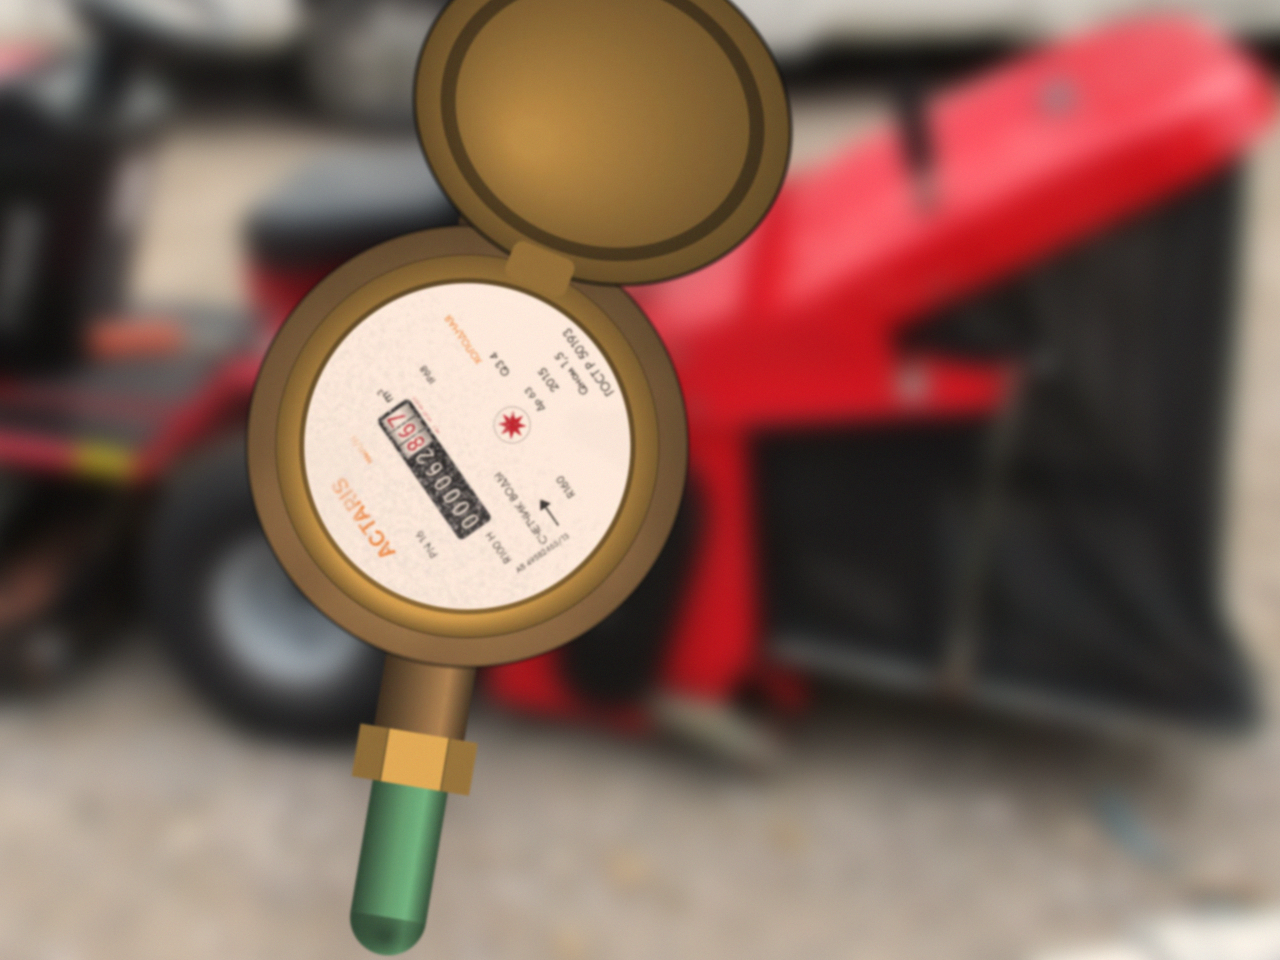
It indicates 62.867 m³
